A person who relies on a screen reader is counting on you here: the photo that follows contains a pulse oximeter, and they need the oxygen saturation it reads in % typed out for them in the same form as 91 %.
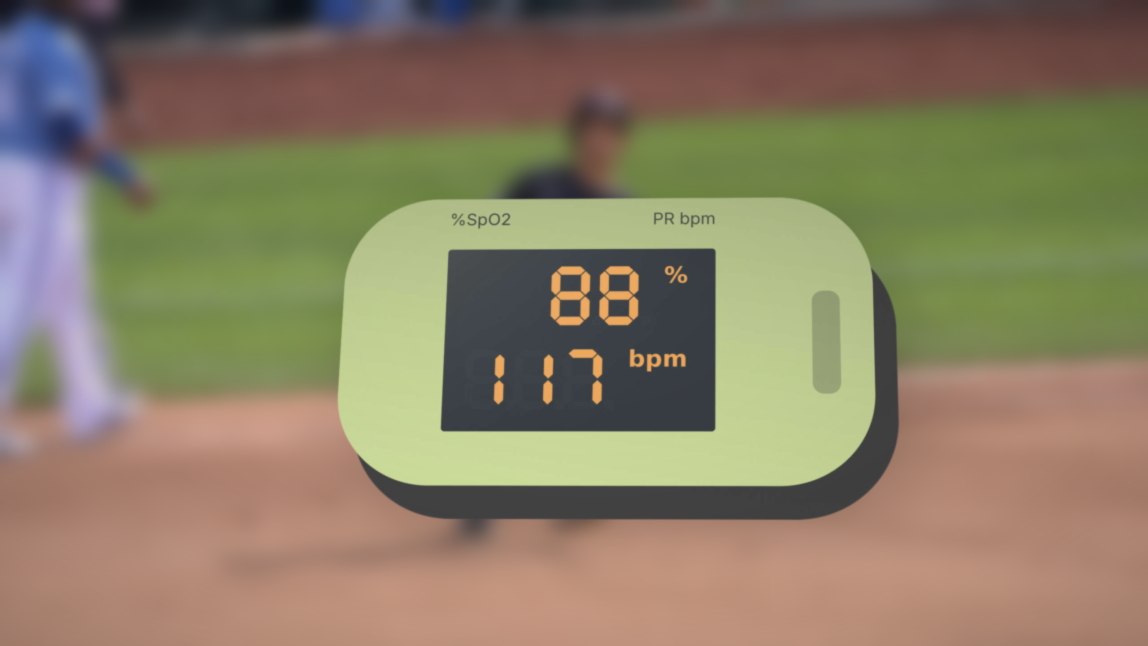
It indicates 88 %
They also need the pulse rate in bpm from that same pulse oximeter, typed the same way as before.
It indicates 117 bpm
